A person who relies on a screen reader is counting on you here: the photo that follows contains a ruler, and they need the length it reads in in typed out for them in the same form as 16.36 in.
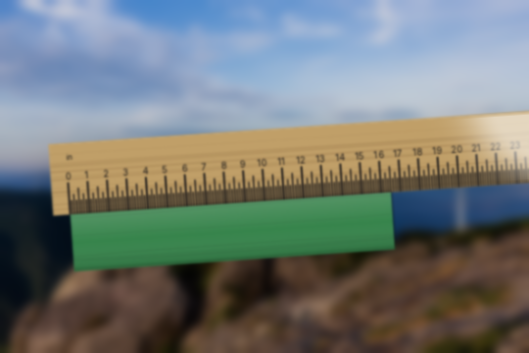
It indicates 16.5 in
